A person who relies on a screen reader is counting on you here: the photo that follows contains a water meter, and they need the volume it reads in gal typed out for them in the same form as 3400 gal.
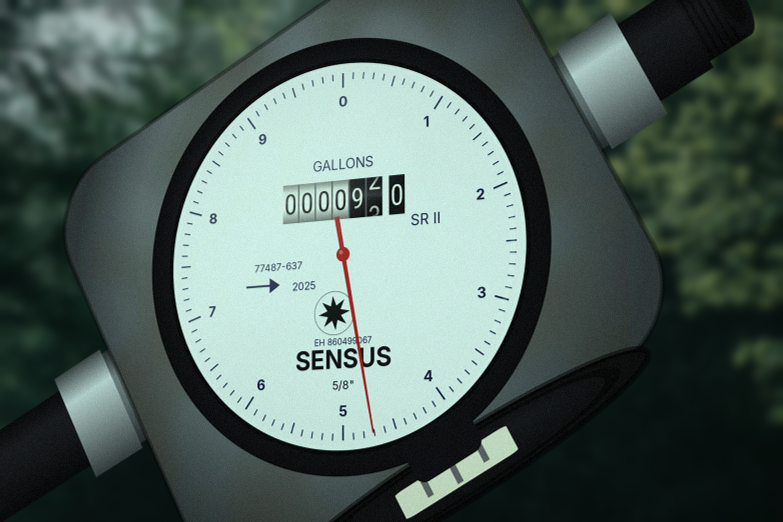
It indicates 924.7 gal
